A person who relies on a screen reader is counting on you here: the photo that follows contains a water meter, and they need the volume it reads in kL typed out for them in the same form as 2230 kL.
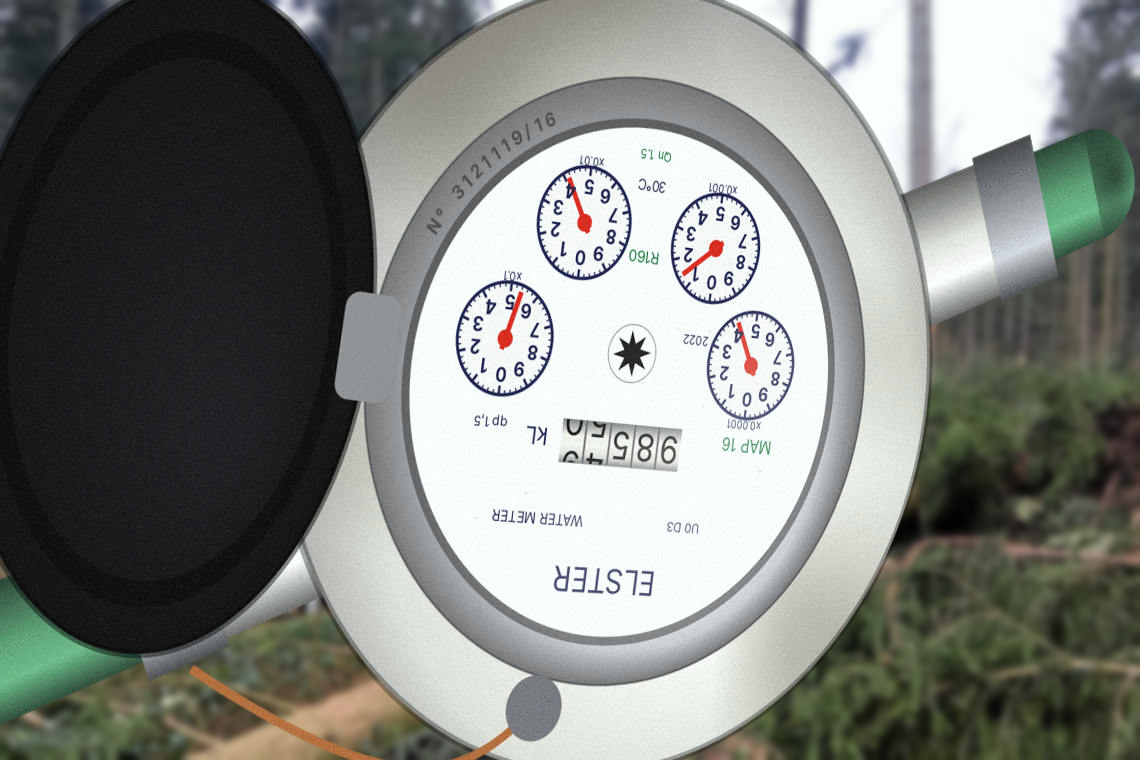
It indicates 98549.5414 kL
